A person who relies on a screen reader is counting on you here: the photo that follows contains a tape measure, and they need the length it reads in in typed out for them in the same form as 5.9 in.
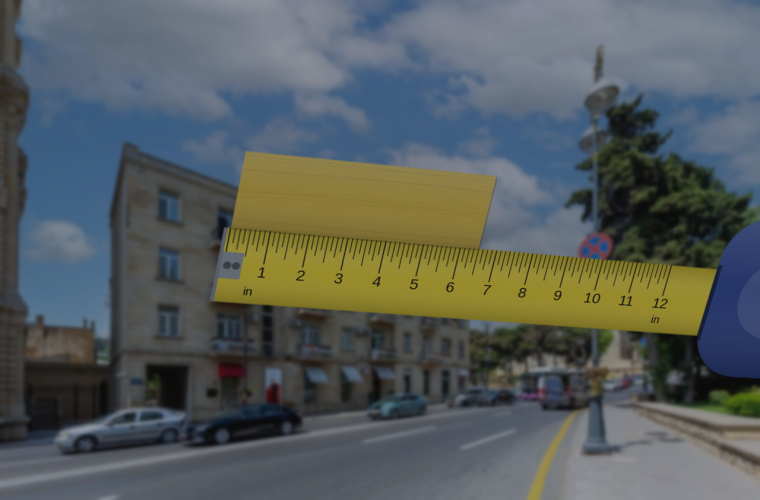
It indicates 6.5 in
